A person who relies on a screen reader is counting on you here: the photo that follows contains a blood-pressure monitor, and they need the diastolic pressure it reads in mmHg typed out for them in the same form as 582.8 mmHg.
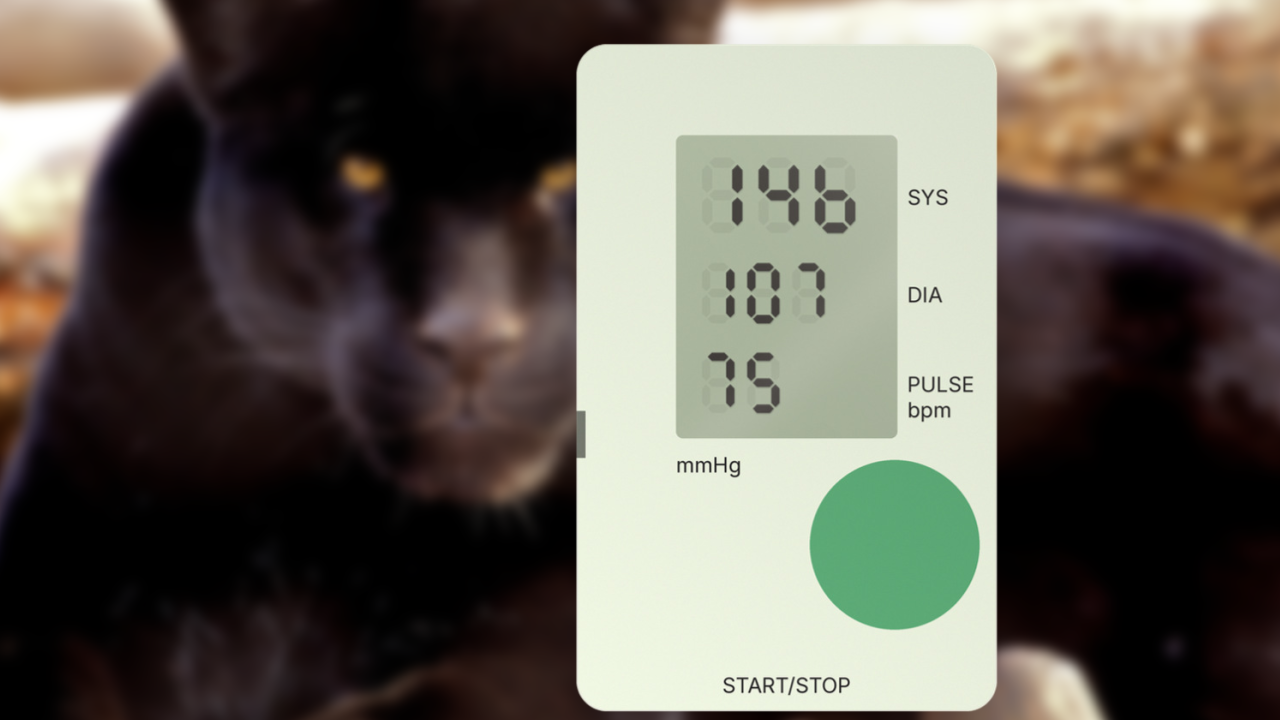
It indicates 107 mmHg
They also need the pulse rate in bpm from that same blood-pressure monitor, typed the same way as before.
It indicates 75 bpm
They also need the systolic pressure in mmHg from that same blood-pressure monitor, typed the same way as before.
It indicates 146 mmHg
